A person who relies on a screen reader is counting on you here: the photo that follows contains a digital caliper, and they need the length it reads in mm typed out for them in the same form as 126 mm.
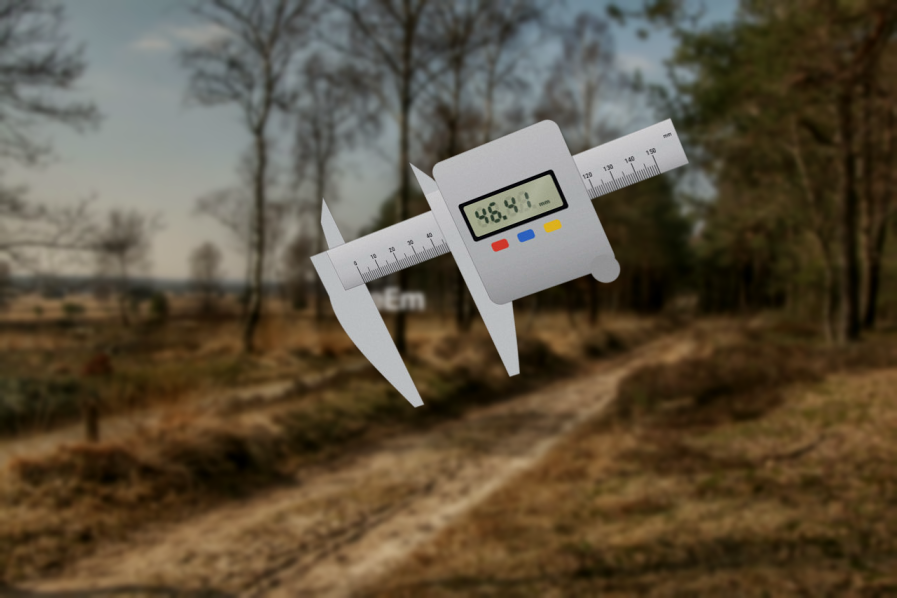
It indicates 46.41 mm
